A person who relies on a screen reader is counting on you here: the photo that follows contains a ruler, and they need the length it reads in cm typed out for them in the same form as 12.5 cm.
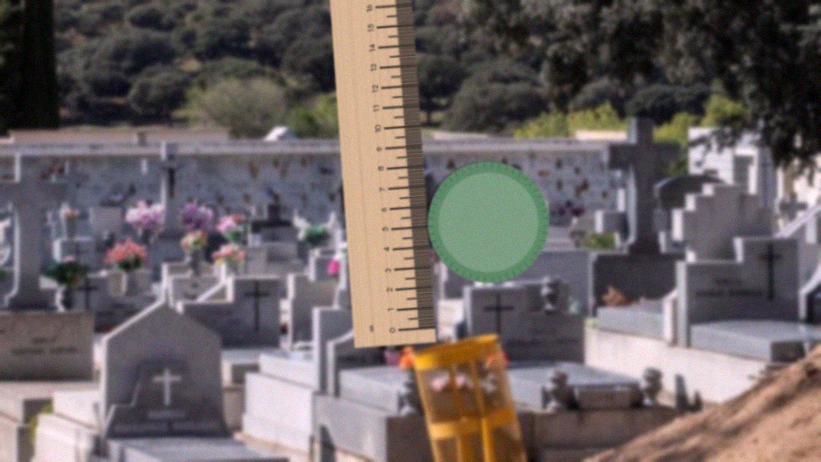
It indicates 6 cm
